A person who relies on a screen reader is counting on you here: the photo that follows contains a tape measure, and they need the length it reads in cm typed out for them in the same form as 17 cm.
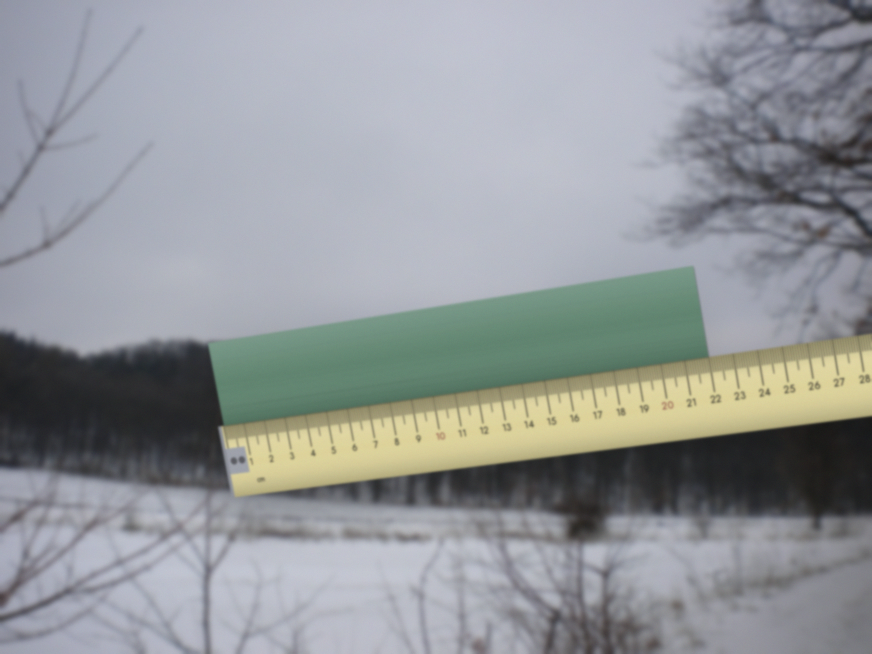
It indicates 22 cm
